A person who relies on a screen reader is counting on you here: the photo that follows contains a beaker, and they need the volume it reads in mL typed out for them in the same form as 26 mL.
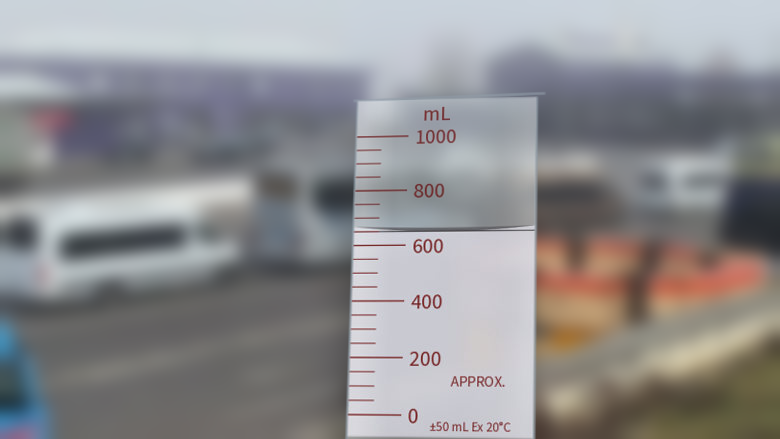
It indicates 650 mL
